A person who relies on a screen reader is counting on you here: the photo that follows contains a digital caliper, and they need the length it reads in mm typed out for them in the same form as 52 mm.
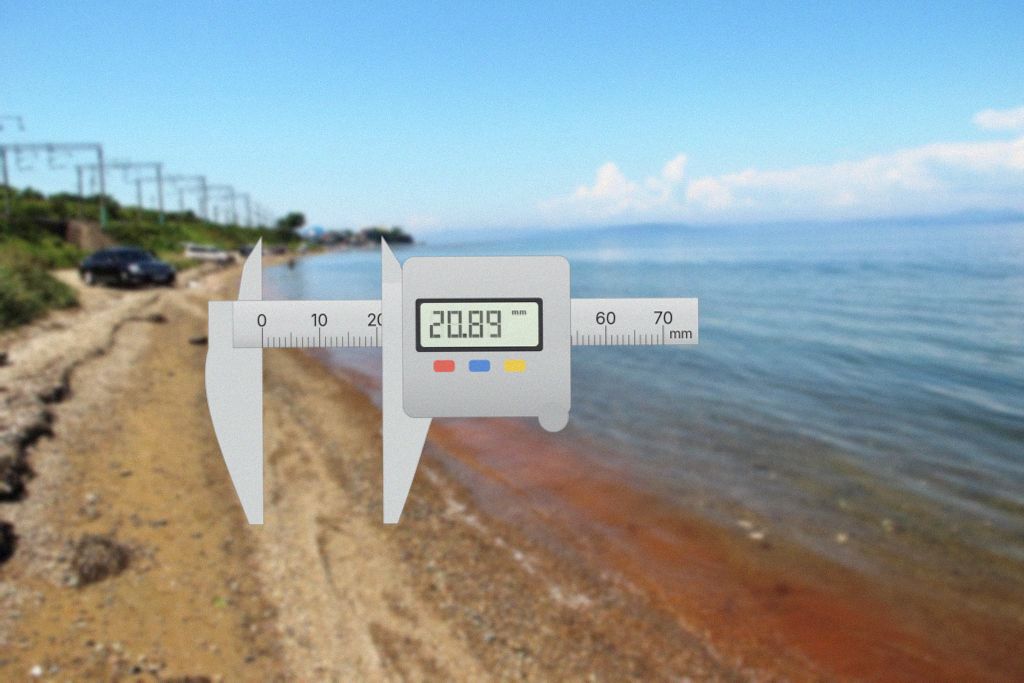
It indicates 20.89 mm
